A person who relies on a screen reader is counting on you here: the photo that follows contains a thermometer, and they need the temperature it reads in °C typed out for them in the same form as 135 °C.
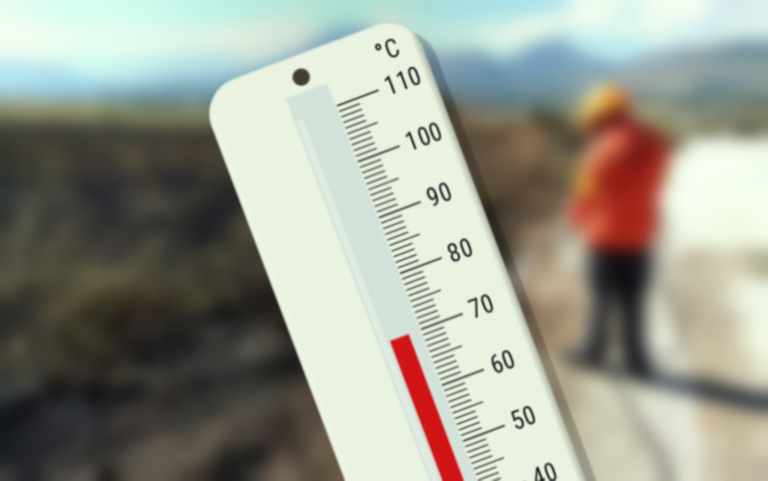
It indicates 70 °C
